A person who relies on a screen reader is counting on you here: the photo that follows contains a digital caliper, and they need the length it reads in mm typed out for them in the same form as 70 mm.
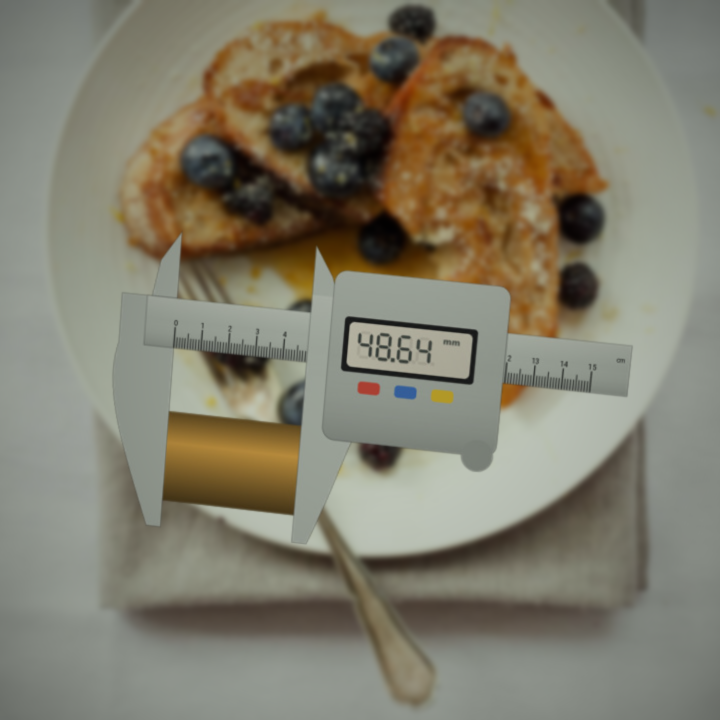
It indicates 48.64 mm
